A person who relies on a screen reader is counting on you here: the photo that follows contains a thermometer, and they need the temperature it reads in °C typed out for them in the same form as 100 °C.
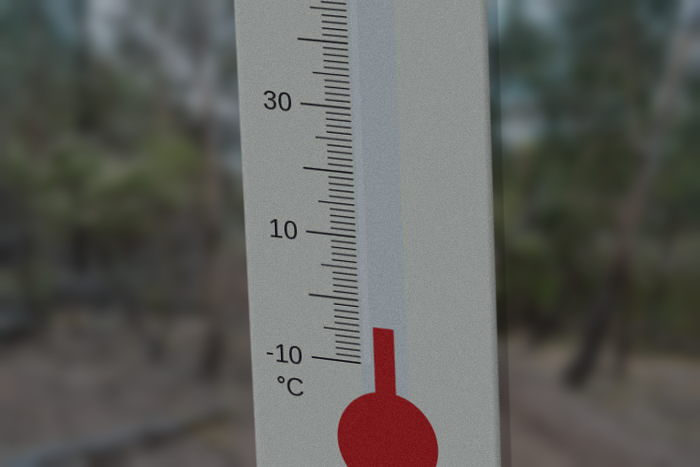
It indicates -4 °C
